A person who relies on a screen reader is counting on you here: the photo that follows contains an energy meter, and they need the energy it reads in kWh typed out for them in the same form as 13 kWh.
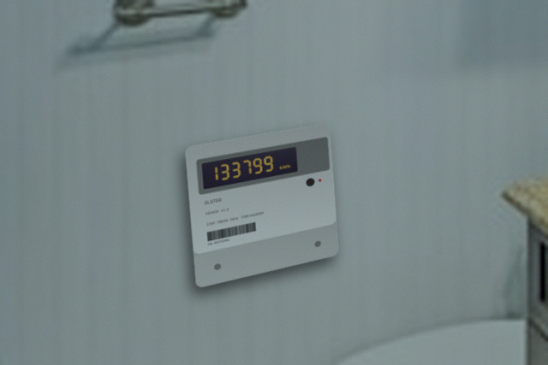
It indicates 133799 kWh
